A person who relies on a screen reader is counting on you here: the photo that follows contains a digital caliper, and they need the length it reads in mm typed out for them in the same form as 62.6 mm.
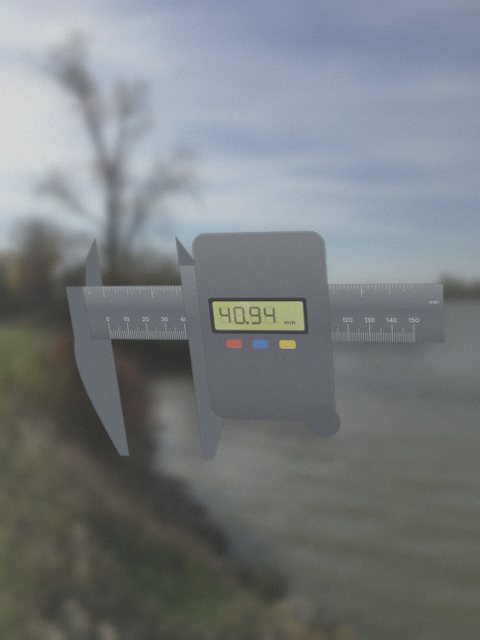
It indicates 40.94 mm
